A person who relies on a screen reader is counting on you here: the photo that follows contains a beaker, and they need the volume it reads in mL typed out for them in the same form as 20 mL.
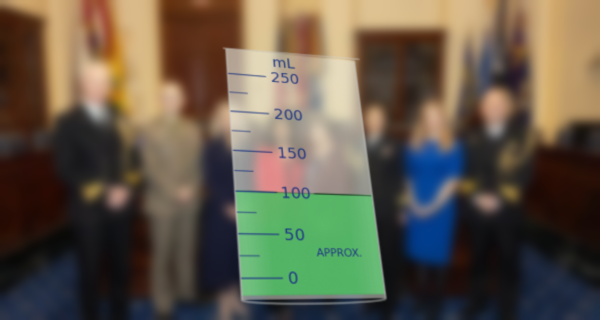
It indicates 100 mL
